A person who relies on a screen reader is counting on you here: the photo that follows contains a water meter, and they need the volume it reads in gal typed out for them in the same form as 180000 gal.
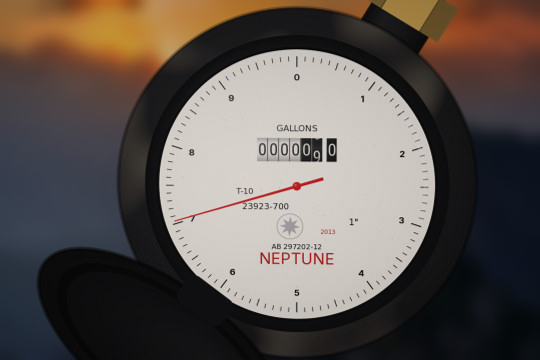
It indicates 87.0 gal
